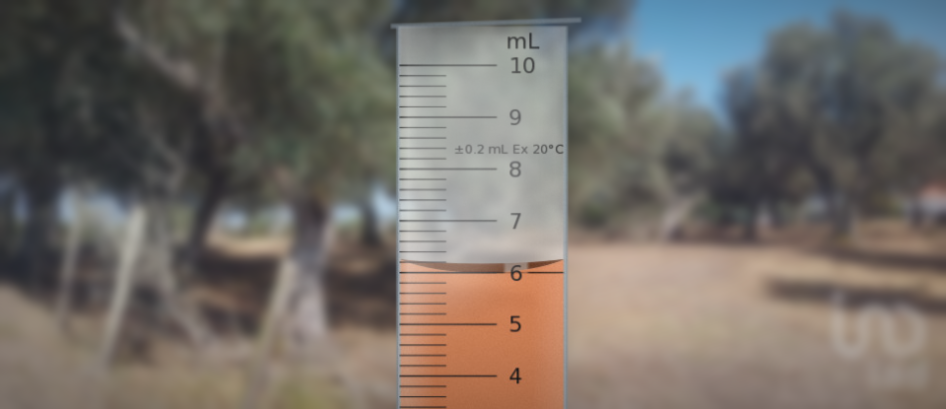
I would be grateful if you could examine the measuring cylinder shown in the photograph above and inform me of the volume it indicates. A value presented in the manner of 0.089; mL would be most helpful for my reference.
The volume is 6; mL
